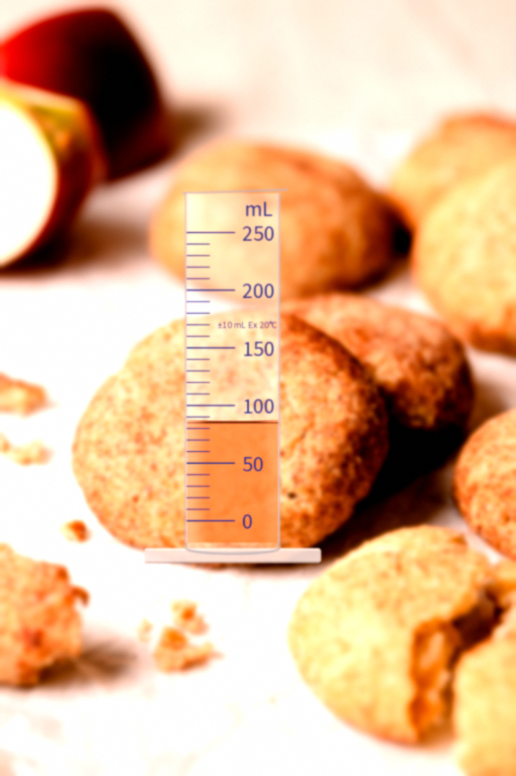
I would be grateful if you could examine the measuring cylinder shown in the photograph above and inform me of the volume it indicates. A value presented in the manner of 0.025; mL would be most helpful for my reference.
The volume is 85; mL
